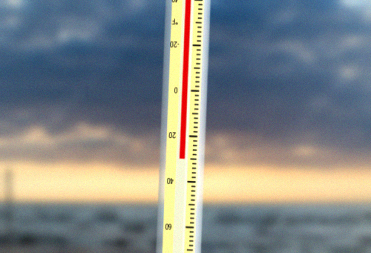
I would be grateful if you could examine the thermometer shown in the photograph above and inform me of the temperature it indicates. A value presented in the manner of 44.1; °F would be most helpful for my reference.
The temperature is 30; °F
